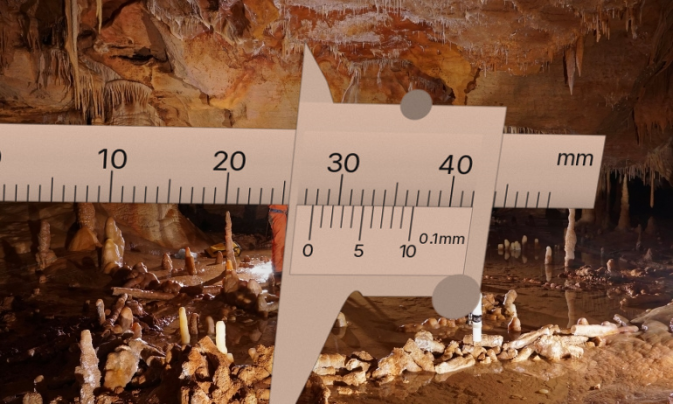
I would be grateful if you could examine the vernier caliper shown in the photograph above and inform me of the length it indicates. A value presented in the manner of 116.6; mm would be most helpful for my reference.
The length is 27.7; mm
